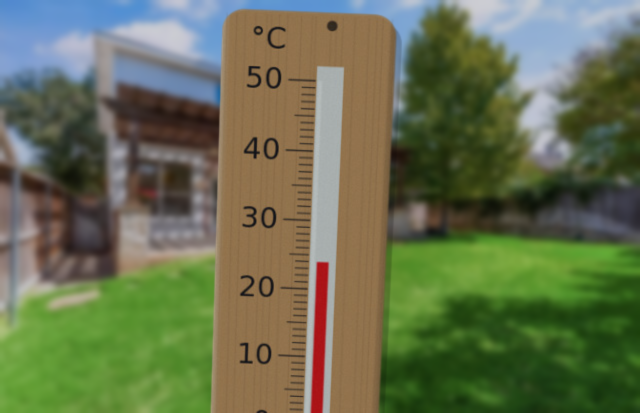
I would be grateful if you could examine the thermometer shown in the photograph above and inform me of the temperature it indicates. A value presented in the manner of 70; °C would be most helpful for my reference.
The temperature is 24; °C
